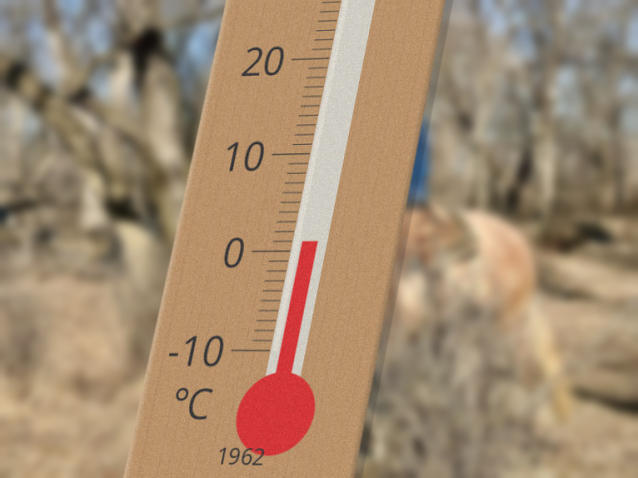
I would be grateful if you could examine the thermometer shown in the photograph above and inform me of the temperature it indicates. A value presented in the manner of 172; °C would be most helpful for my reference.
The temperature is 1; °C
